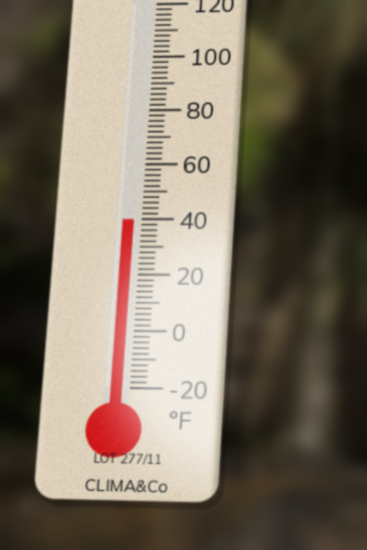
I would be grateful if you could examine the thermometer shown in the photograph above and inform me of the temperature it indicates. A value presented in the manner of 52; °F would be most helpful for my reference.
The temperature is 40; °F
